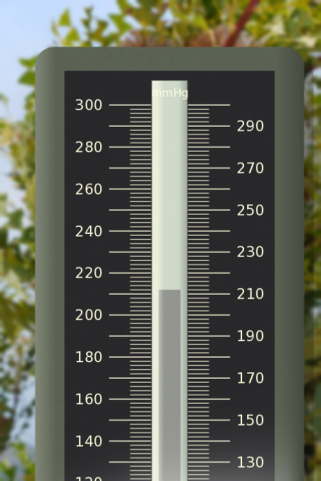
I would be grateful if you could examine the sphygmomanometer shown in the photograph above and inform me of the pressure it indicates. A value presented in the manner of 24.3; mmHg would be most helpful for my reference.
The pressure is 212; mmHg
